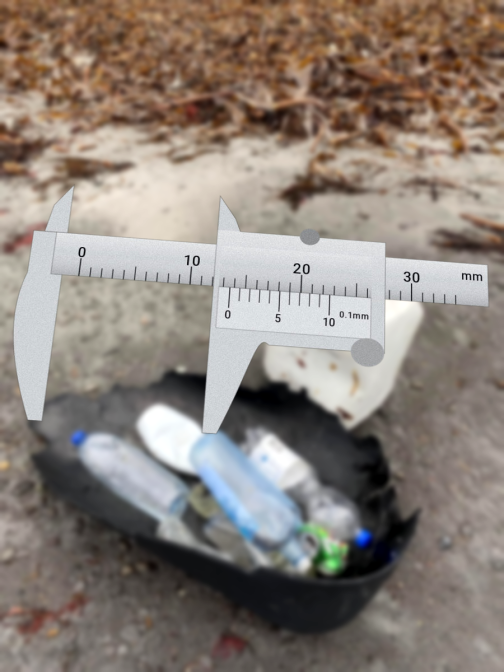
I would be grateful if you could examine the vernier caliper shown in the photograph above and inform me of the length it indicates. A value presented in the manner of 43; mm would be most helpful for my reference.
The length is 13.6; mm
